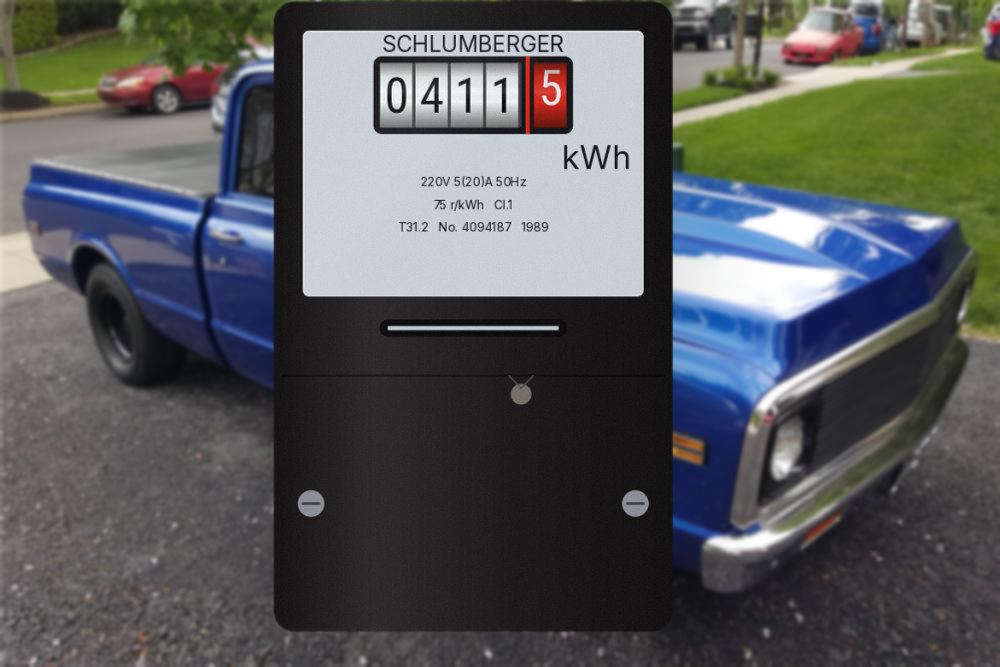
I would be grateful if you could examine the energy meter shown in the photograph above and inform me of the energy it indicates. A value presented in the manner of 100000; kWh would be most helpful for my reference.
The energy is 411.5; kWh
